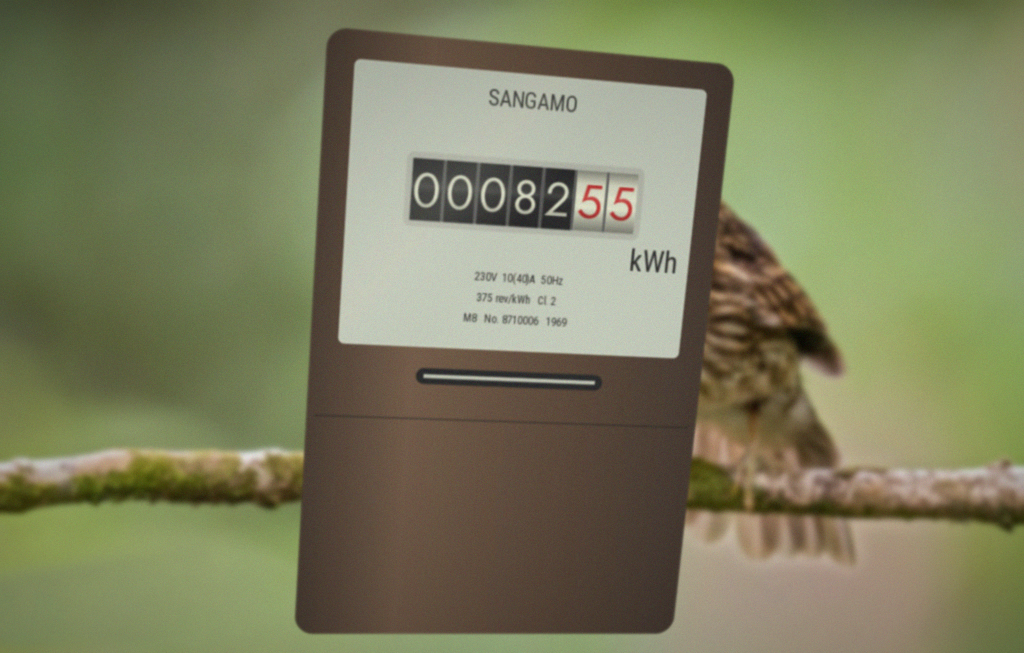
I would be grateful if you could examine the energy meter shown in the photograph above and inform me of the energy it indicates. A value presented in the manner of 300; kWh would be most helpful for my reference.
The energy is 82.55; kWh
